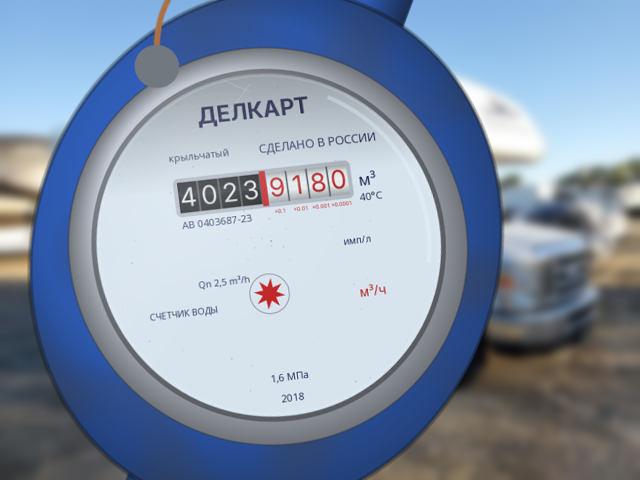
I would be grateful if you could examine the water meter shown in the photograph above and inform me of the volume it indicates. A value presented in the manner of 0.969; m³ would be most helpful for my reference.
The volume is 4023.9180; m³
